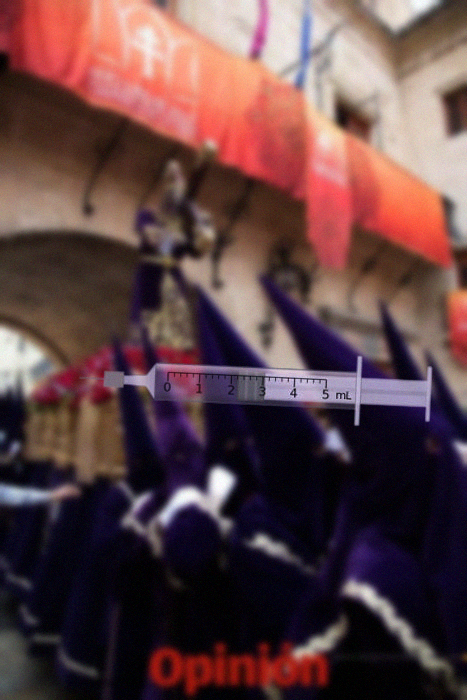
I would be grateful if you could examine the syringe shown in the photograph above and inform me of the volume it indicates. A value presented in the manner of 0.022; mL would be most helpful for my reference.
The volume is 2.2; mL
